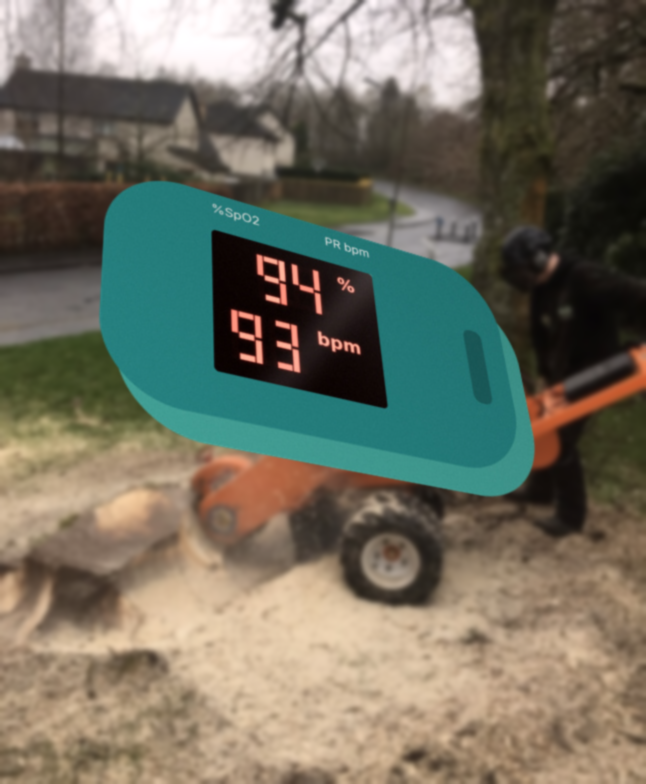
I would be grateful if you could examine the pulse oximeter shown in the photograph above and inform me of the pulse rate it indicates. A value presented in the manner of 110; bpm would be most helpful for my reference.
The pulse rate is 93; bpm
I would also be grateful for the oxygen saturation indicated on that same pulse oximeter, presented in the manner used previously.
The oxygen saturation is 94; %
